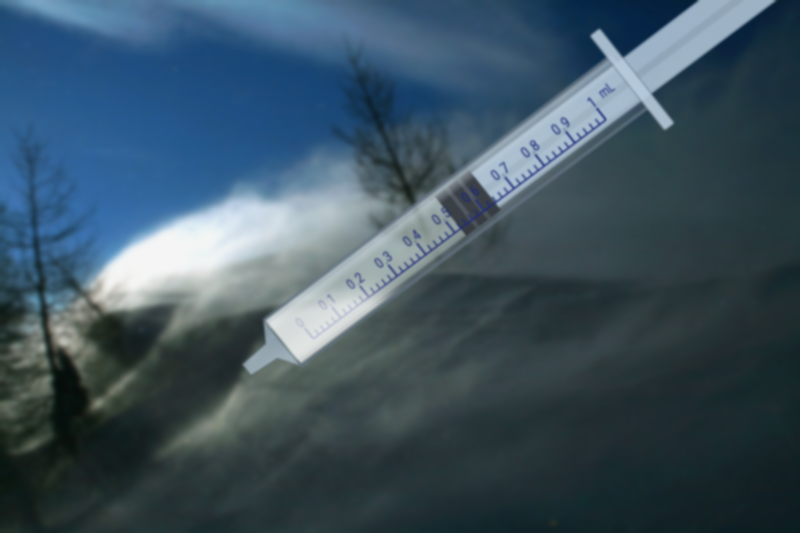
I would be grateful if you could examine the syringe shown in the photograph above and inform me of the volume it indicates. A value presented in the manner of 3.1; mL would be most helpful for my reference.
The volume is 0.52; mL
